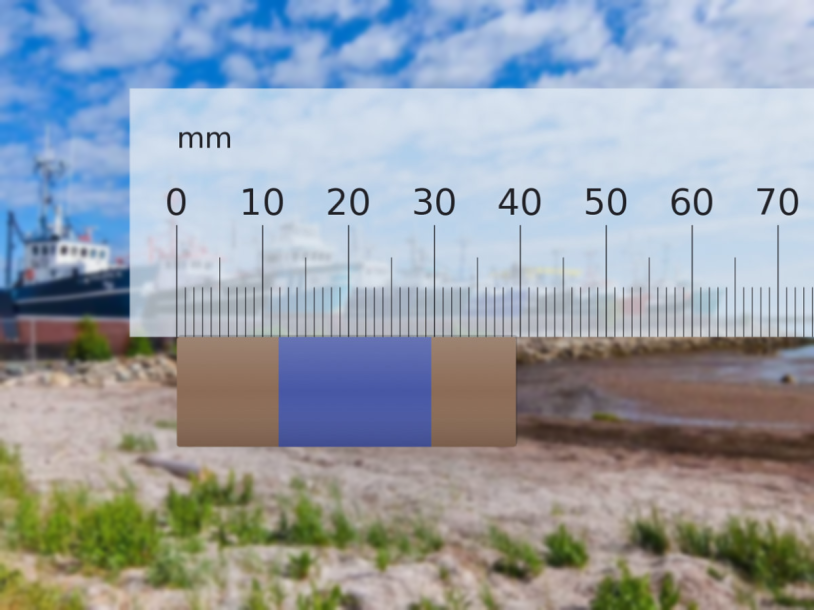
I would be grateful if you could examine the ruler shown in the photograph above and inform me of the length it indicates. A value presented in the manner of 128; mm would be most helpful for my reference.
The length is 39.5; mm
